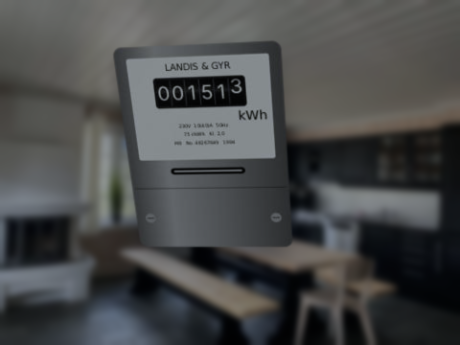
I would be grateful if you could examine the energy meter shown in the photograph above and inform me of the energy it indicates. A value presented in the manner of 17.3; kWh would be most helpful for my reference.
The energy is 1513; kWh
